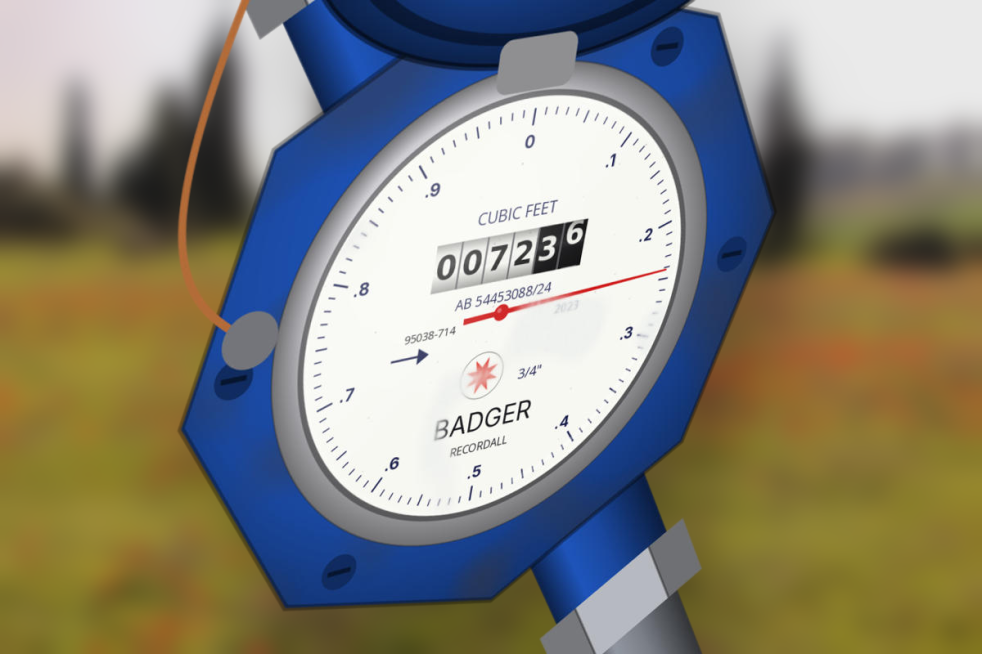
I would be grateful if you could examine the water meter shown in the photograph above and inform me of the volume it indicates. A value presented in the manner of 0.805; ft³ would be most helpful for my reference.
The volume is 7236.24; ft³
